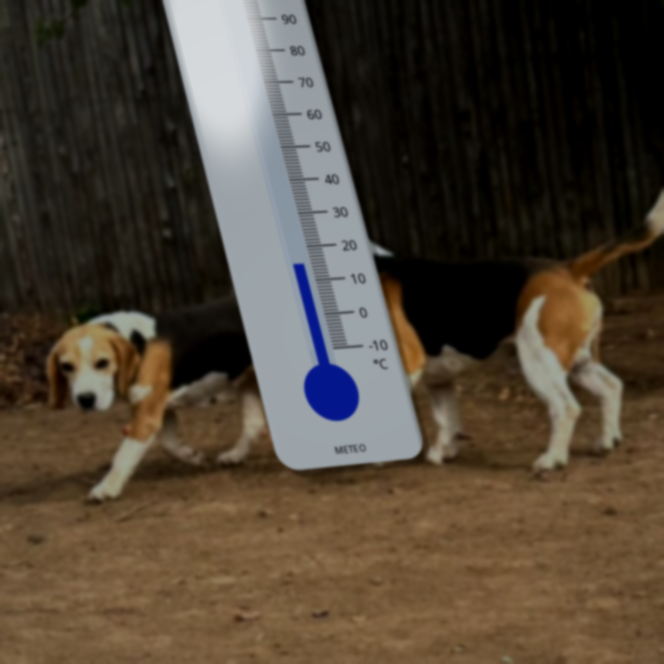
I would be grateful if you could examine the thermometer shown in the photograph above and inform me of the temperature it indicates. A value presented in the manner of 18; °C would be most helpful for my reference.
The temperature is 15; °C
